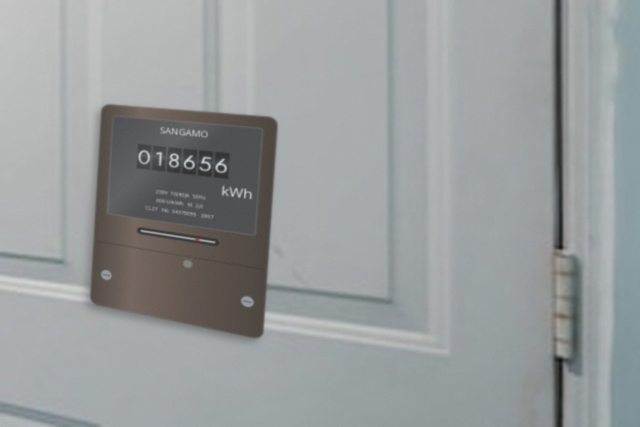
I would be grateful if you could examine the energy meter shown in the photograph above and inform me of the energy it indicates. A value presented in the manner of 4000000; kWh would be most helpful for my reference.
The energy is 18656; kWh
